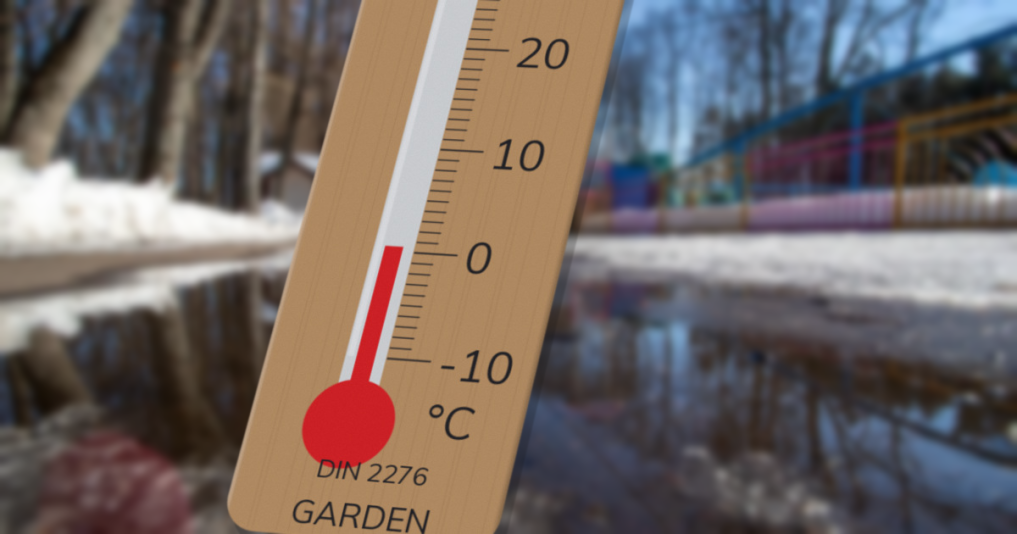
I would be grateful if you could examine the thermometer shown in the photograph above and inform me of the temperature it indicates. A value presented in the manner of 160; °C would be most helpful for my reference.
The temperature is 0.5; °C
